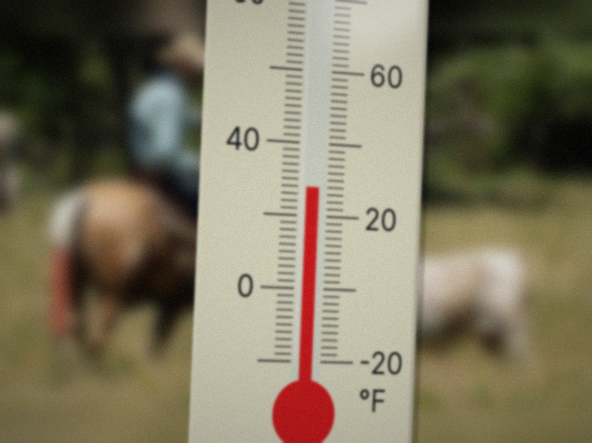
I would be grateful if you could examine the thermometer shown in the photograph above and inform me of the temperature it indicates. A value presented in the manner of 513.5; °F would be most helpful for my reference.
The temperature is 28; °F
